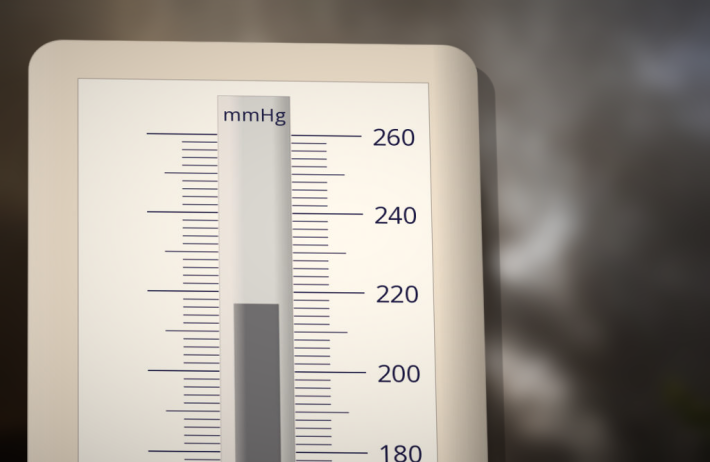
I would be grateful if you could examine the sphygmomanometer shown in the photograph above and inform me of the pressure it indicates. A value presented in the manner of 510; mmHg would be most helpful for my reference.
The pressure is 217; mmHg
